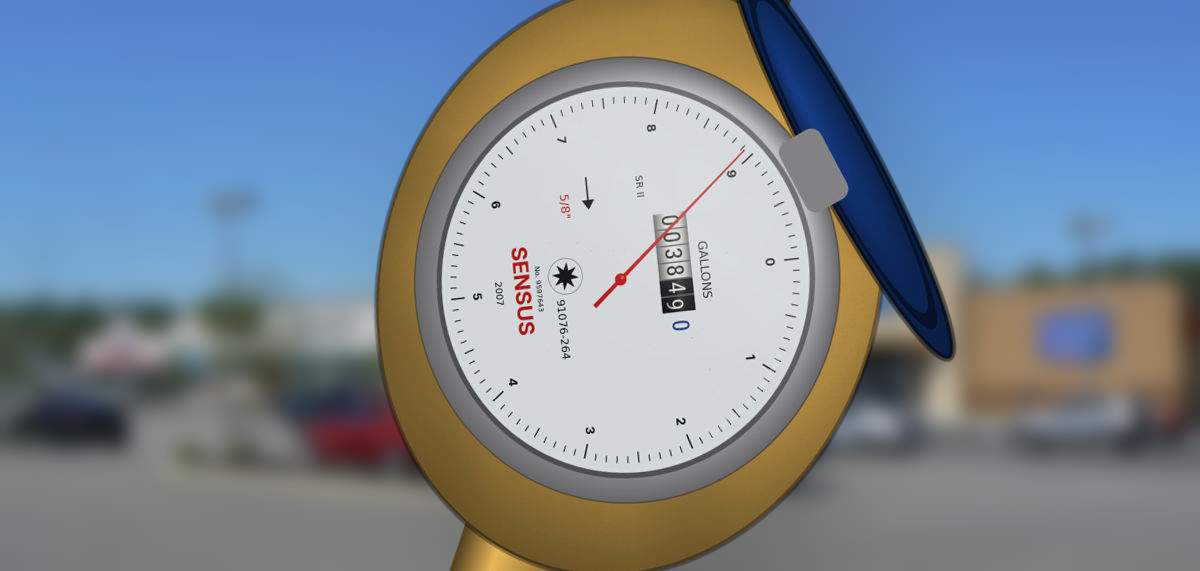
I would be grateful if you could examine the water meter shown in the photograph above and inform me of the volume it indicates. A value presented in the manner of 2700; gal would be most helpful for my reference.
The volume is 38488.9; gal
